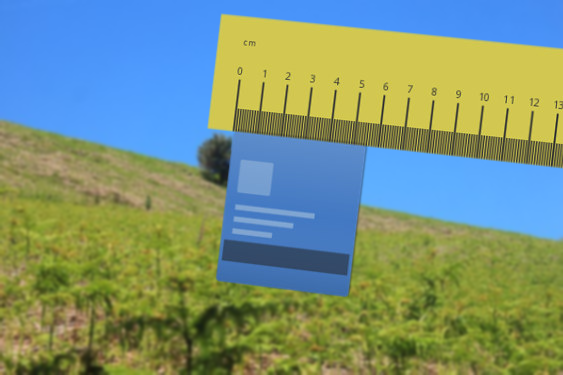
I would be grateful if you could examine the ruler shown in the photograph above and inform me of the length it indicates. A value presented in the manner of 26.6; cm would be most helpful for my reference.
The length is 5.5; cm
